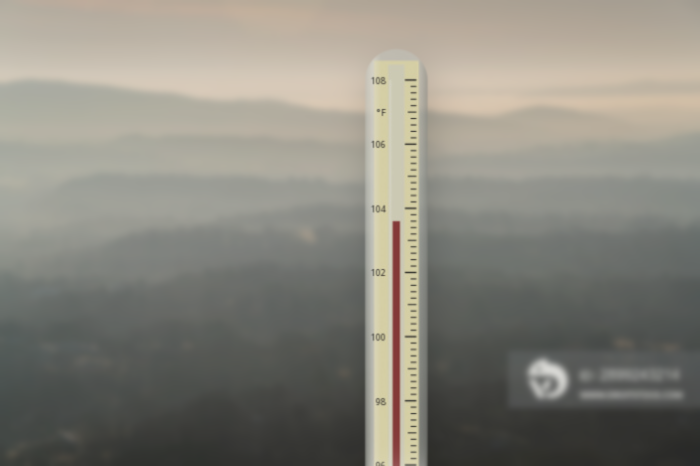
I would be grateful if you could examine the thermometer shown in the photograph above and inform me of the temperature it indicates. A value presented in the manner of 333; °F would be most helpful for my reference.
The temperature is 103.6; °F
